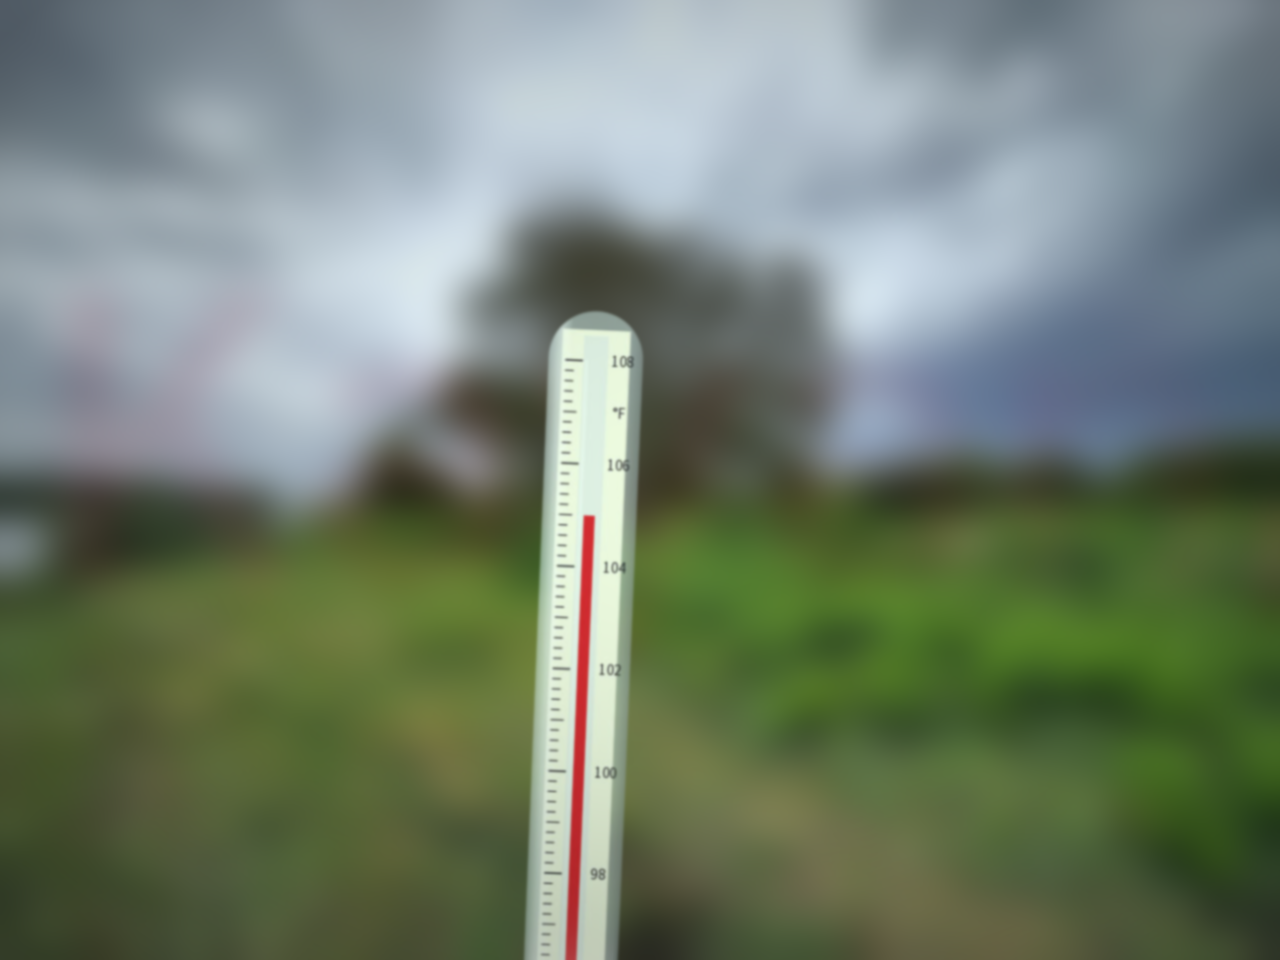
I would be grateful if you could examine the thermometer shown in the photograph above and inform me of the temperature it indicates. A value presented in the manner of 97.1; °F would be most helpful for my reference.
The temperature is 105; °F
